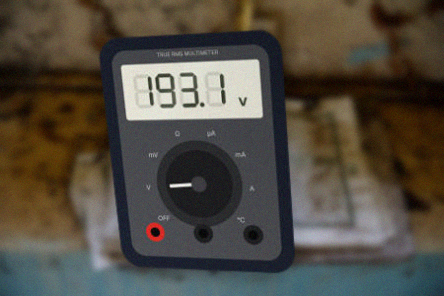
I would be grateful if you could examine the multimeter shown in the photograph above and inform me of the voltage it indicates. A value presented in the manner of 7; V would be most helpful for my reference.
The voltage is 193.1; V
